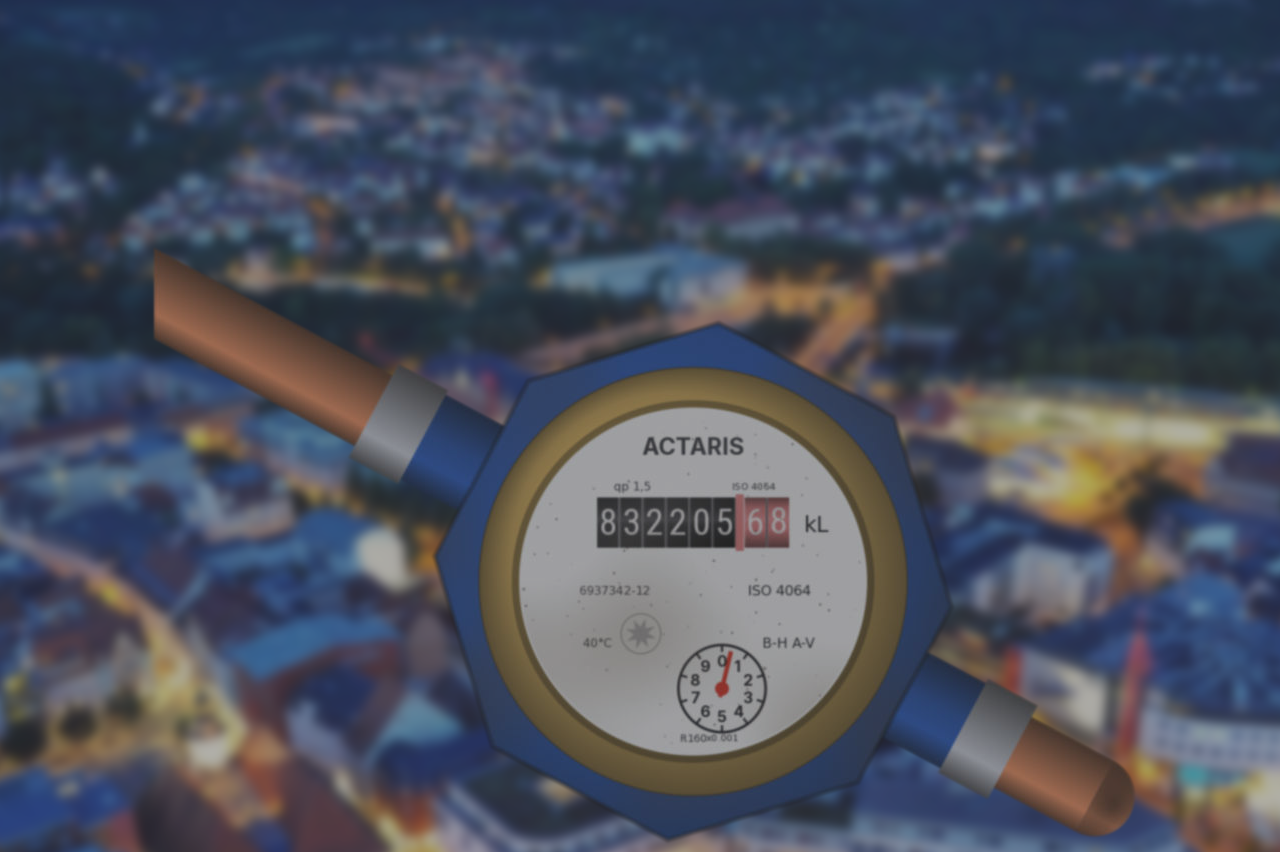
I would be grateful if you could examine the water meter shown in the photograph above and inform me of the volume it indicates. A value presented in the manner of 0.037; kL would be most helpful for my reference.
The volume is 832205.680; kL
